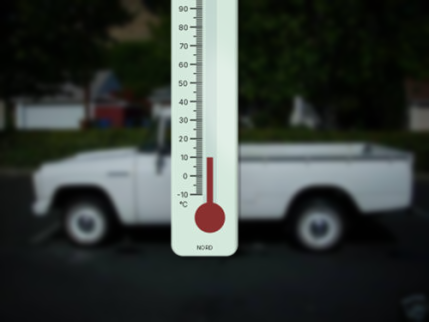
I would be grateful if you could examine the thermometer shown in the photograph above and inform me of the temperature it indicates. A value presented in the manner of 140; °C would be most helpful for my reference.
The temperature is 10; °C
